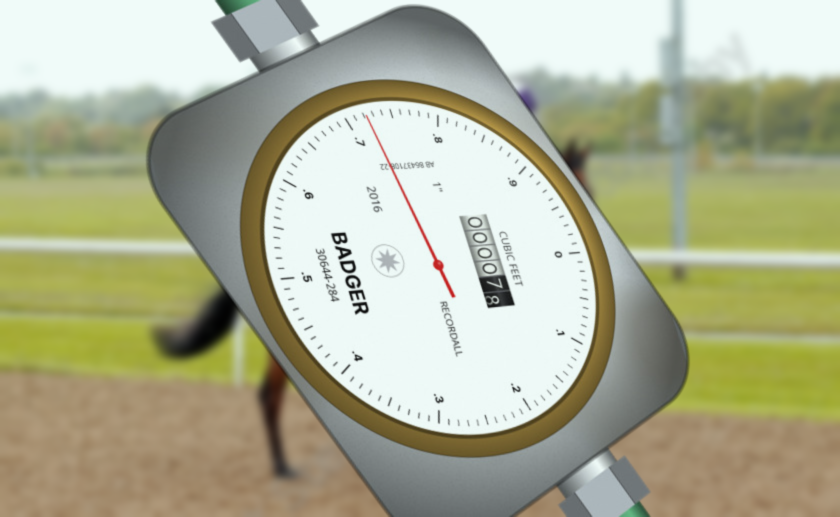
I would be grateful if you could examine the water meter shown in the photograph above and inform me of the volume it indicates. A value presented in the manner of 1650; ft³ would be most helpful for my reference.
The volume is 77.72; ft³
